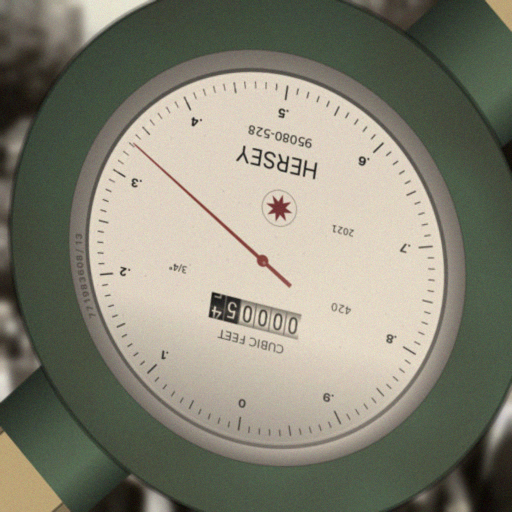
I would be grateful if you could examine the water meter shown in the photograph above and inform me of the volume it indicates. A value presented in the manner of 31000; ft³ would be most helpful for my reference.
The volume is 54.33; ft³
